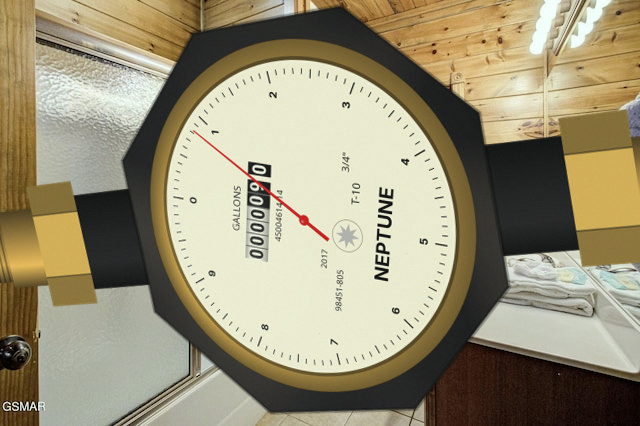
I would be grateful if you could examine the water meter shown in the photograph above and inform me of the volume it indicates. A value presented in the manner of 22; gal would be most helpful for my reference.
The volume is 90.8; gal
